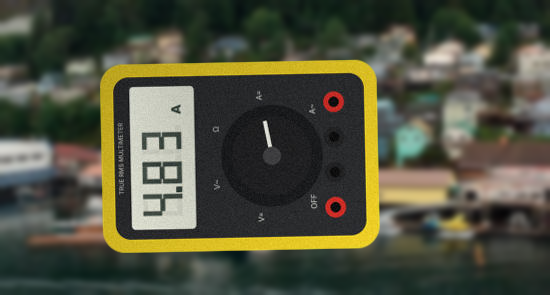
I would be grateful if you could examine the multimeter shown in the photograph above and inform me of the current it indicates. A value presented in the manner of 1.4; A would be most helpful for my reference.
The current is 4.83; A
